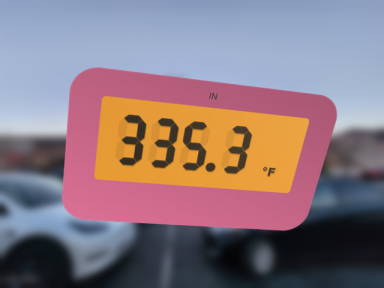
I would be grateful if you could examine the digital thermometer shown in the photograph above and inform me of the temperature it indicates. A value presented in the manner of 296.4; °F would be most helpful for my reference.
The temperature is 335.3; °F
